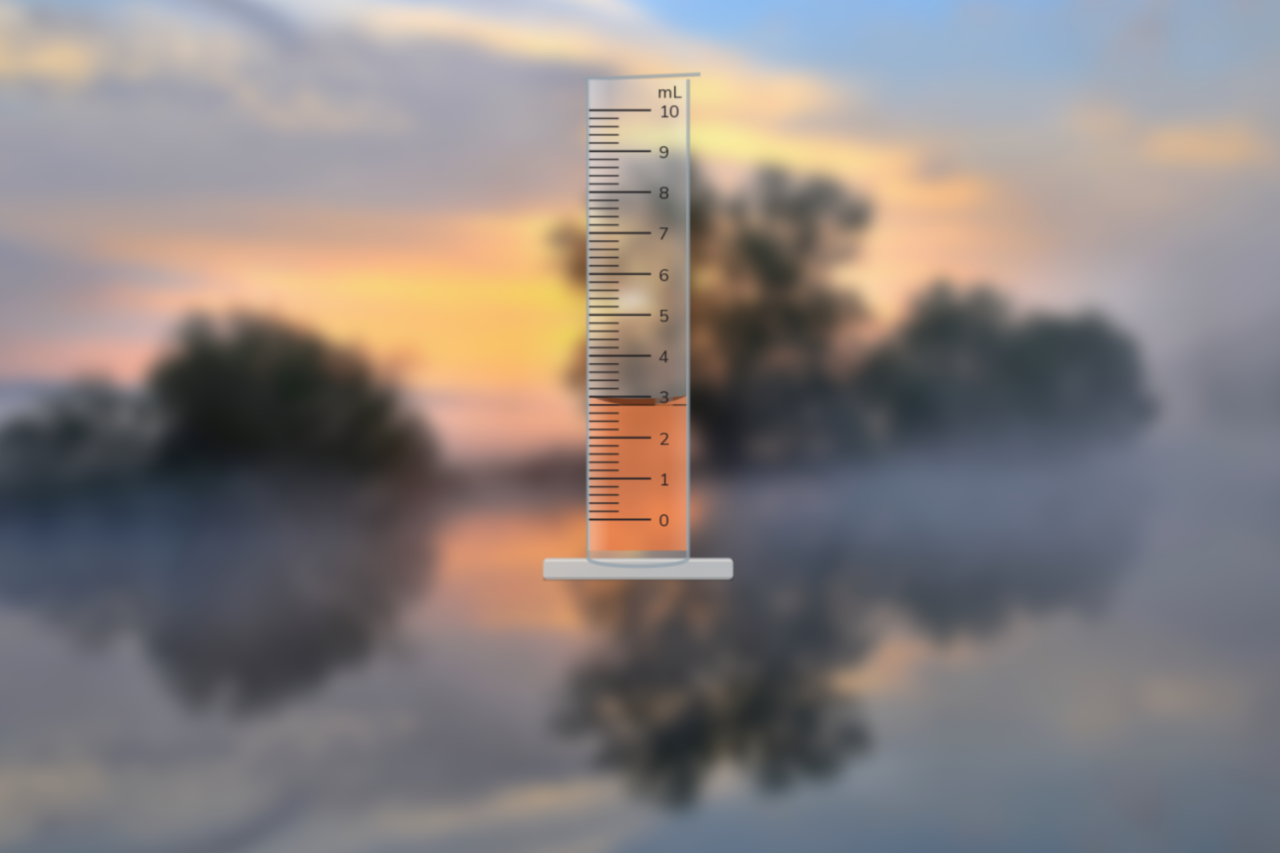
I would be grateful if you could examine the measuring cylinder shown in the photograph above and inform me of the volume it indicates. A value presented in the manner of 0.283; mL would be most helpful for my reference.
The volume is 2.8; mL
